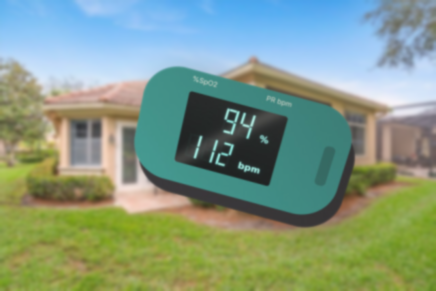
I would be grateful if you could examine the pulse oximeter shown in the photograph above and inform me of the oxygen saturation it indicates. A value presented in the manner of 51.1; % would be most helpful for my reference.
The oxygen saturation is 94; %
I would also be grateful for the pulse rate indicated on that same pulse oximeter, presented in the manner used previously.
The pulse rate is 112; bpm
